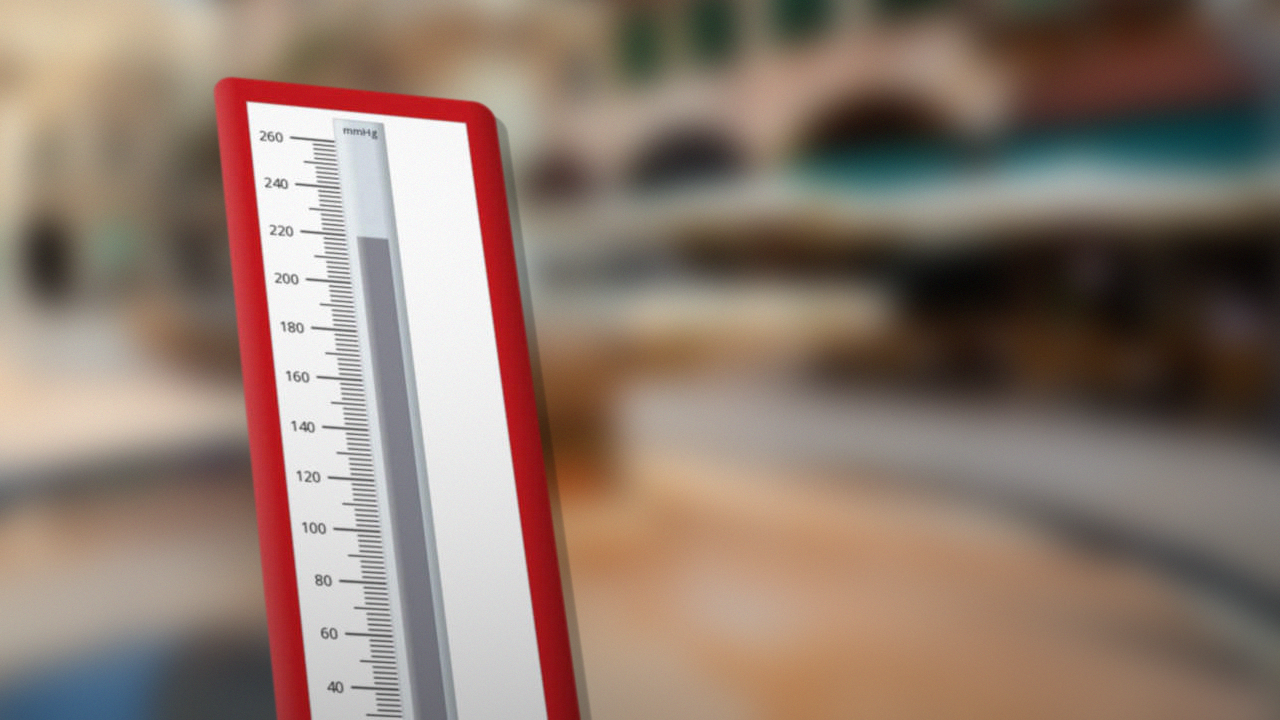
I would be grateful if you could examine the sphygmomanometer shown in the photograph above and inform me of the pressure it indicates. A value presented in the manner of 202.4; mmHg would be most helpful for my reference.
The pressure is 220; mmHg
